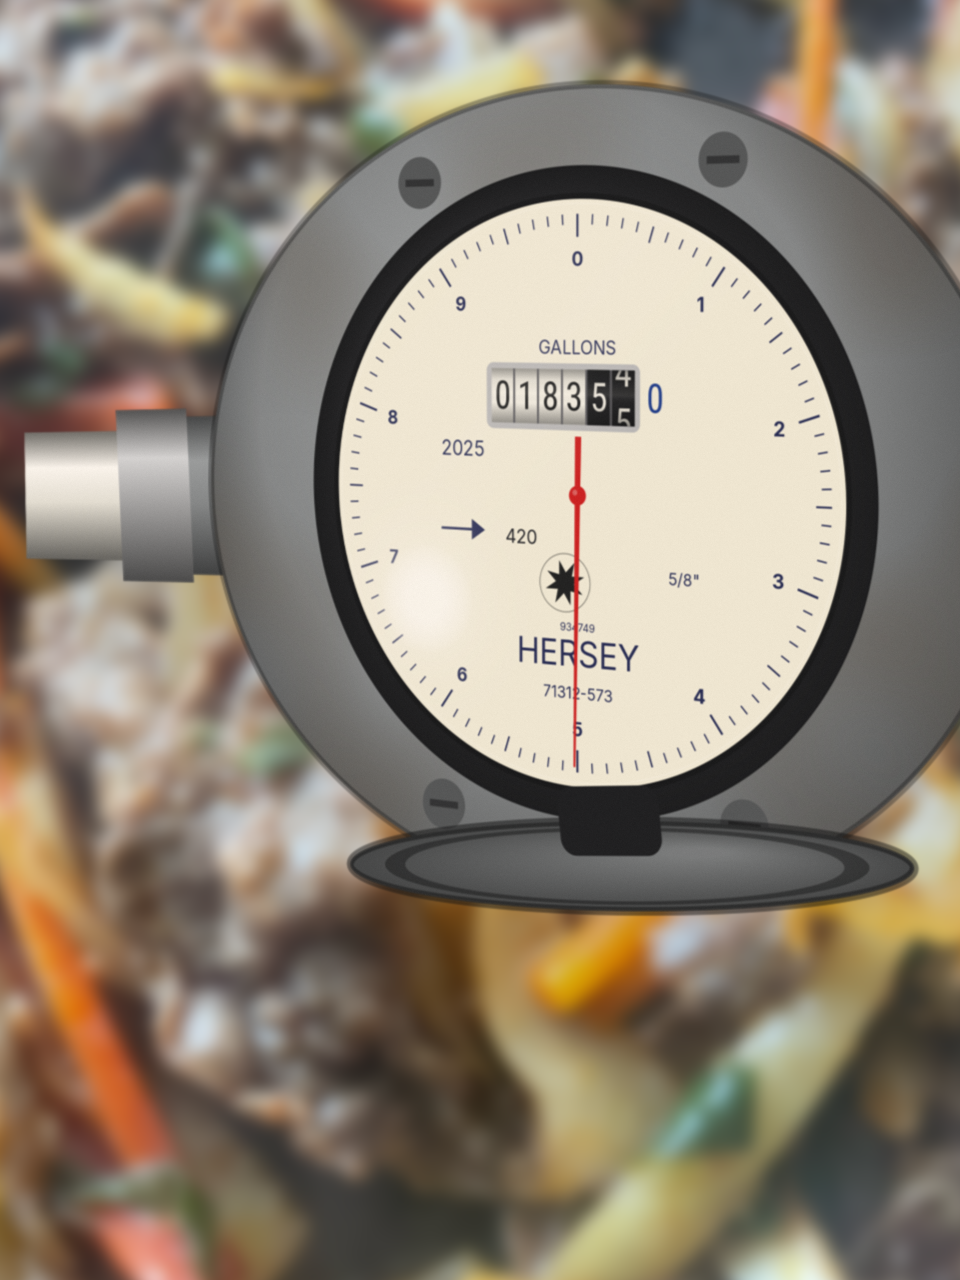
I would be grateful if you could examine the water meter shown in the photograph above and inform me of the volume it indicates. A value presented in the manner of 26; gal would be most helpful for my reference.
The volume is 183545.0; gal
